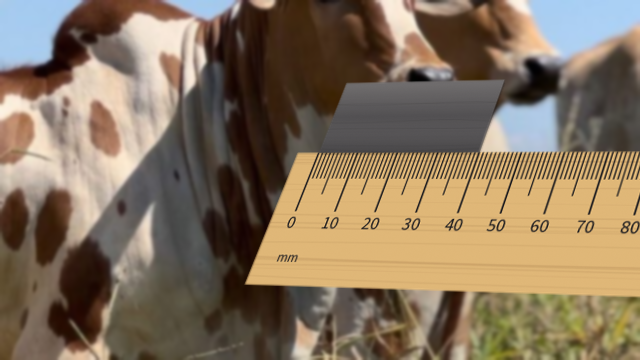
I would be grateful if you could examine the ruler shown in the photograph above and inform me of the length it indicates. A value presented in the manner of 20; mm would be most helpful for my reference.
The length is 40; mm
